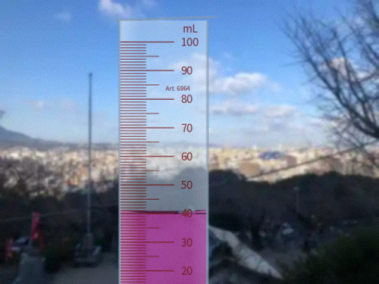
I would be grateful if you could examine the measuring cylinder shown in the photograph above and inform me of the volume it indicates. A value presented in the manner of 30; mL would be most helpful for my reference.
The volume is 40; mL
